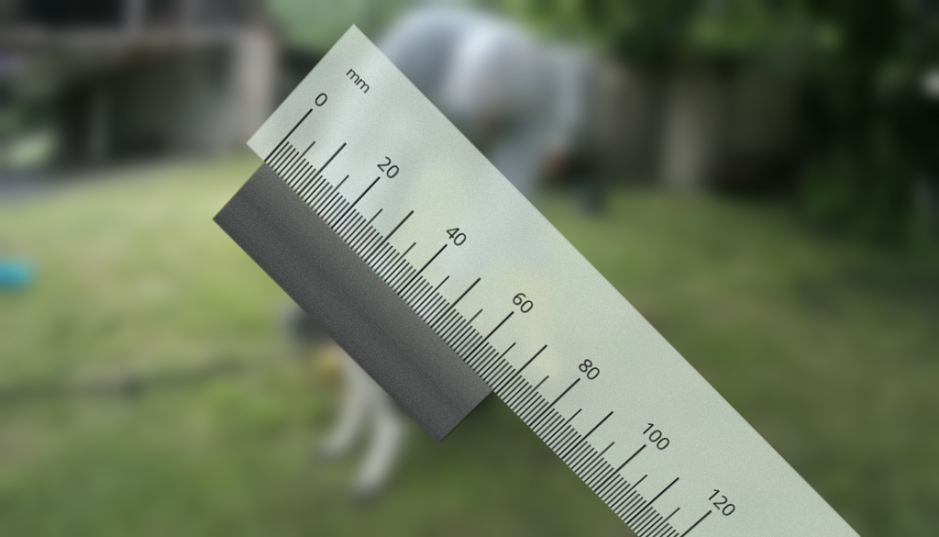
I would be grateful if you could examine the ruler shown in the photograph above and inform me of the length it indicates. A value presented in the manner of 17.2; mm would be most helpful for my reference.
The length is 69; mm
